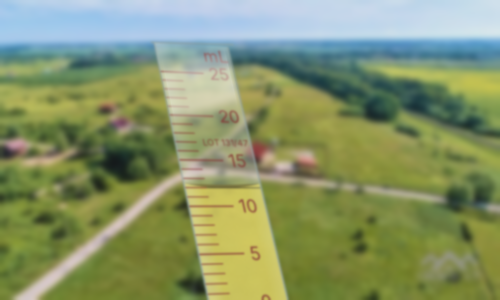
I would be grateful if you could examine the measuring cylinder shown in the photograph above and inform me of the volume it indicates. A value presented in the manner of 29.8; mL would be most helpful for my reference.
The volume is 12; mL
